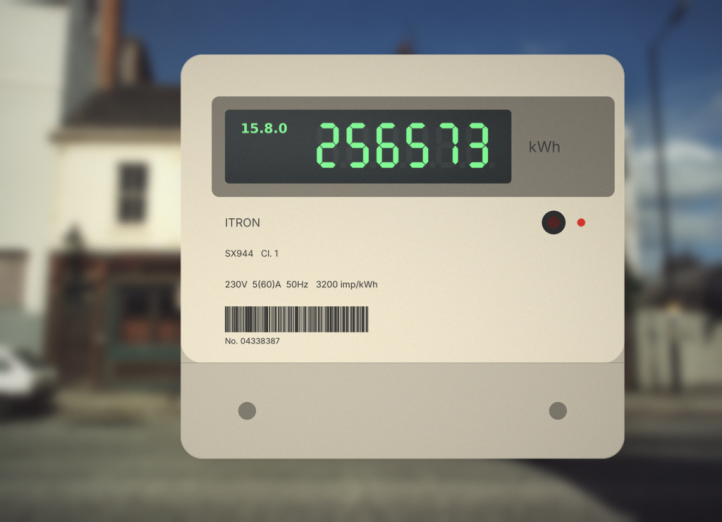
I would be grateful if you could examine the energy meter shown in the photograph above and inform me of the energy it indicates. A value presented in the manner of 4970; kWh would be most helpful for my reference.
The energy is 256573; kWh
